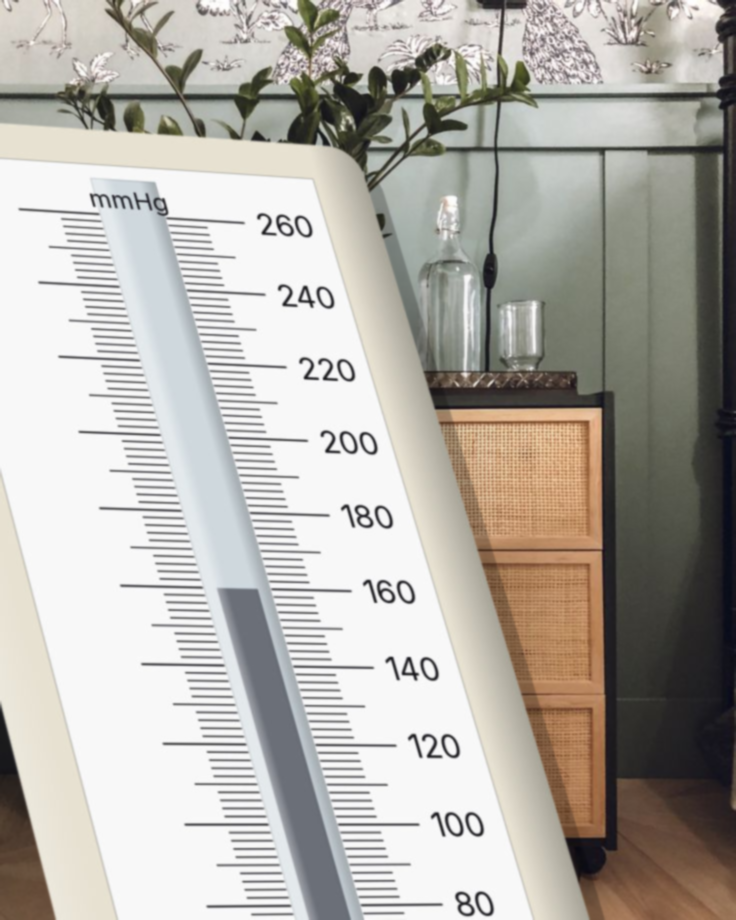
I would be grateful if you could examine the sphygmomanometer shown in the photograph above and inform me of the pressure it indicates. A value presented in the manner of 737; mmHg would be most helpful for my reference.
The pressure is 160; mmHg
